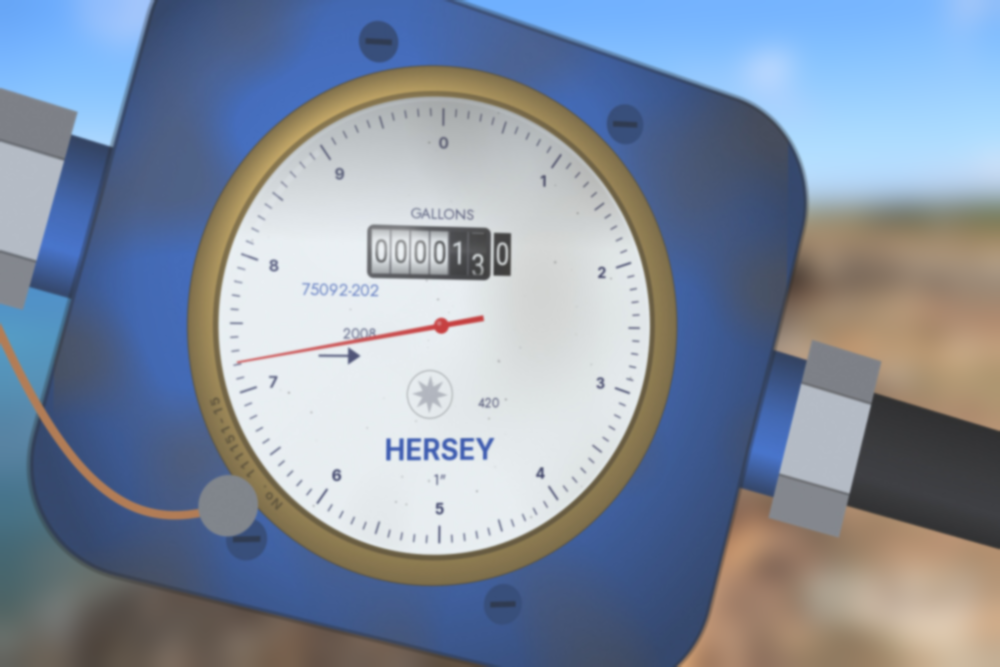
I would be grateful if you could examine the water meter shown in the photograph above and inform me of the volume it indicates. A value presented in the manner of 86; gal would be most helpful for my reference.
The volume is 127.2; gal
